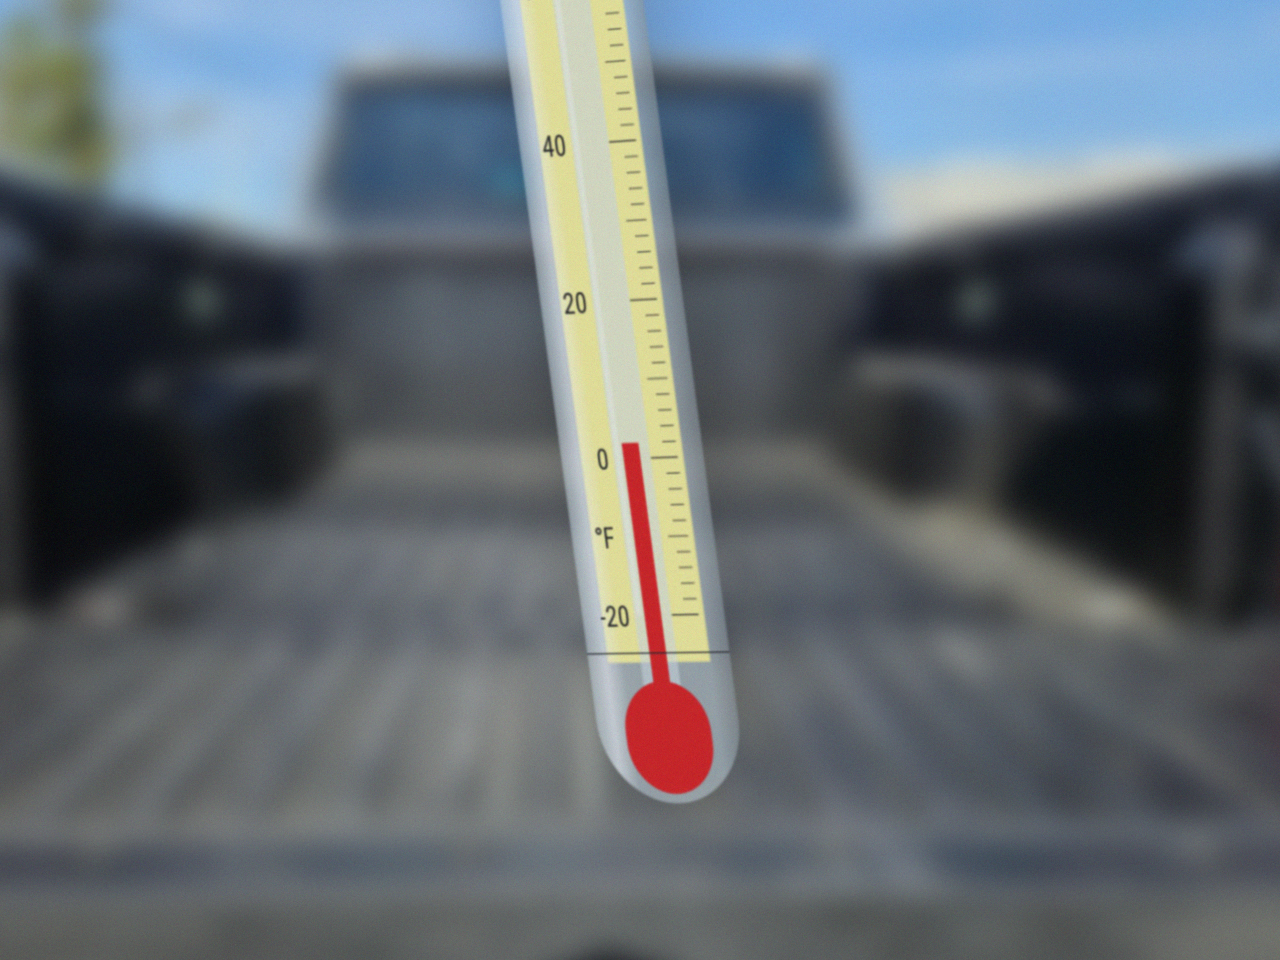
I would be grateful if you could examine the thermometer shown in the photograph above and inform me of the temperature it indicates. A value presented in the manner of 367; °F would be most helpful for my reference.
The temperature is 2; °F
